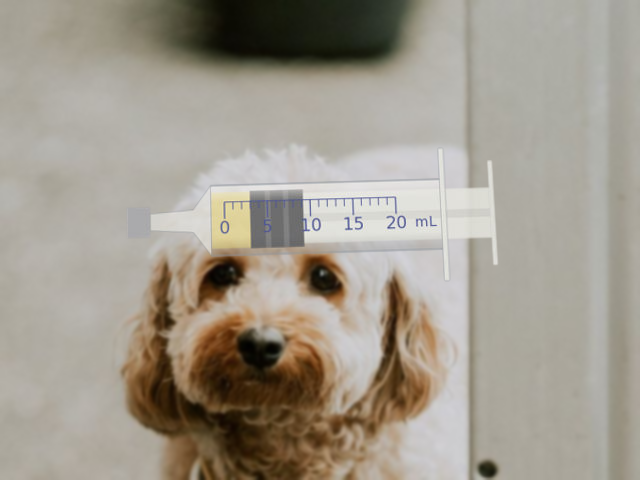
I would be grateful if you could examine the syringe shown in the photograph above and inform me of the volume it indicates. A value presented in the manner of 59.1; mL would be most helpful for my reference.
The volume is 3; mL
